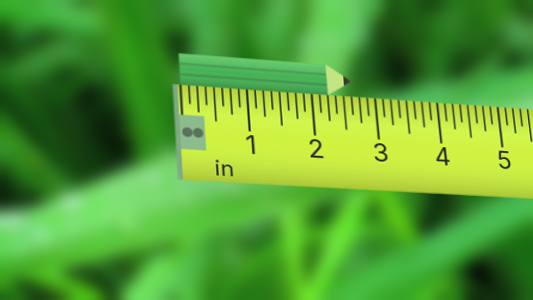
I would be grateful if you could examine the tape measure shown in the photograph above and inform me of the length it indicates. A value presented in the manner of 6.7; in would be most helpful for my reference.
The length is 2.625; in
